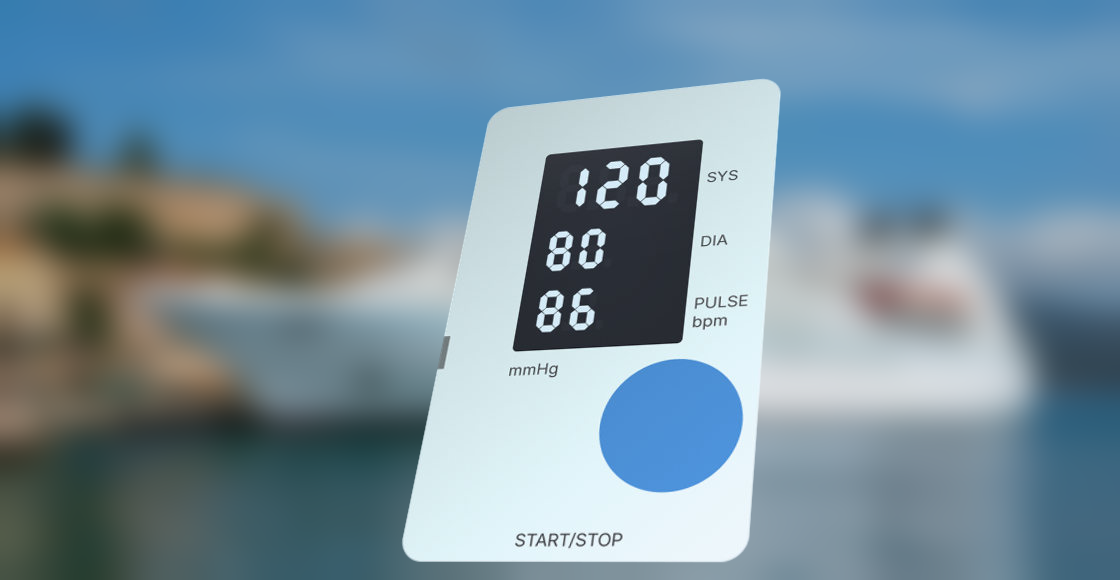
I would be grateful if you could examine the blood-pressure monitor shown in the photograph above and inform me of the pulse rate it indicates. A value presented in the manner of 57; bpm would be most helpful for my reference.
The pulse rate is 86; bpm
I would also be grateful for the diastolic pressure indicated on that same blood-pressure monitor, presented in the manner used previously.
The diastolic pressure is 80; mmHg
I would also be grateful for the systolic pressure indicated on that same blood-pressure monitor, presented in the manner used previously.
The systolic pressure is 120; mmHg
